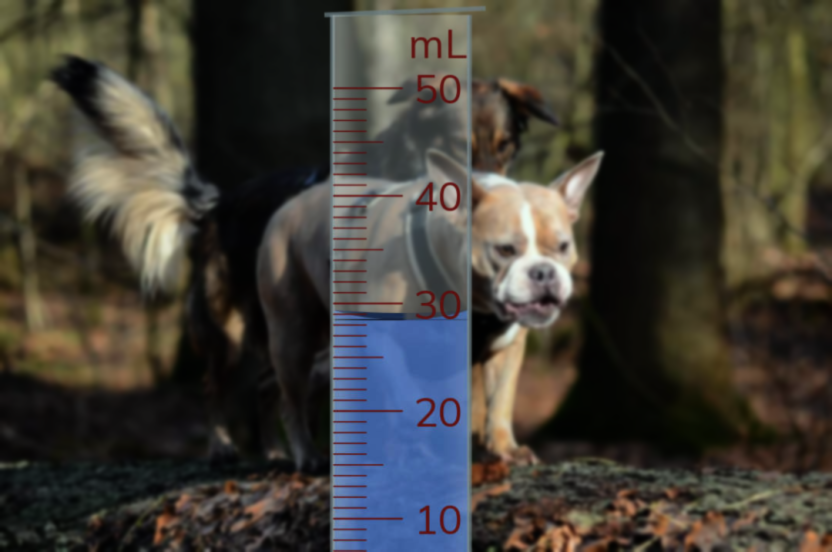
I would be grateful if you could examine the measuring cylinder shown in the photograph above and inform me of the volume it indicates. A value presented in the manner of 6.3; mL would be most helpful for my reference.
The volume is 28.5; mL
